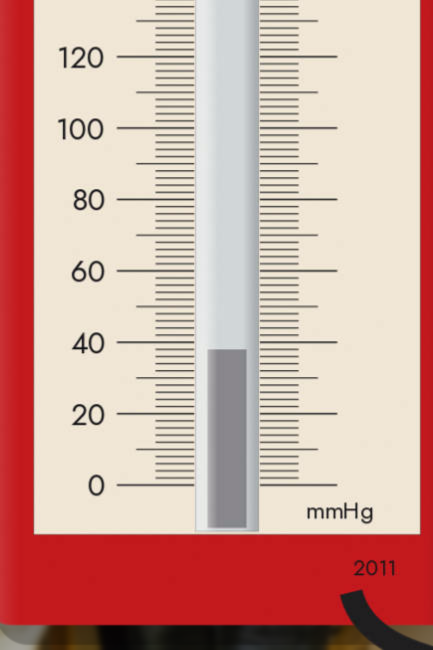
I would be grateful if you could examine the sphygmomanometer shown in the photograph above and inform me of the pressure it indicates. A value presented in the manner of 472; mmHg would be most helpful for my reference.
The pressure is 38; mmHg
